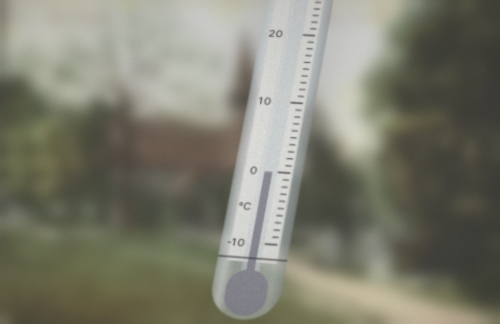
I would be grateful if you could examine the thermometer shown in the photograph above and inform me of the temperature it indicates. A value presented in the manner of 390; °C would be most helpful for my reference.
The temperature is 0; °C
